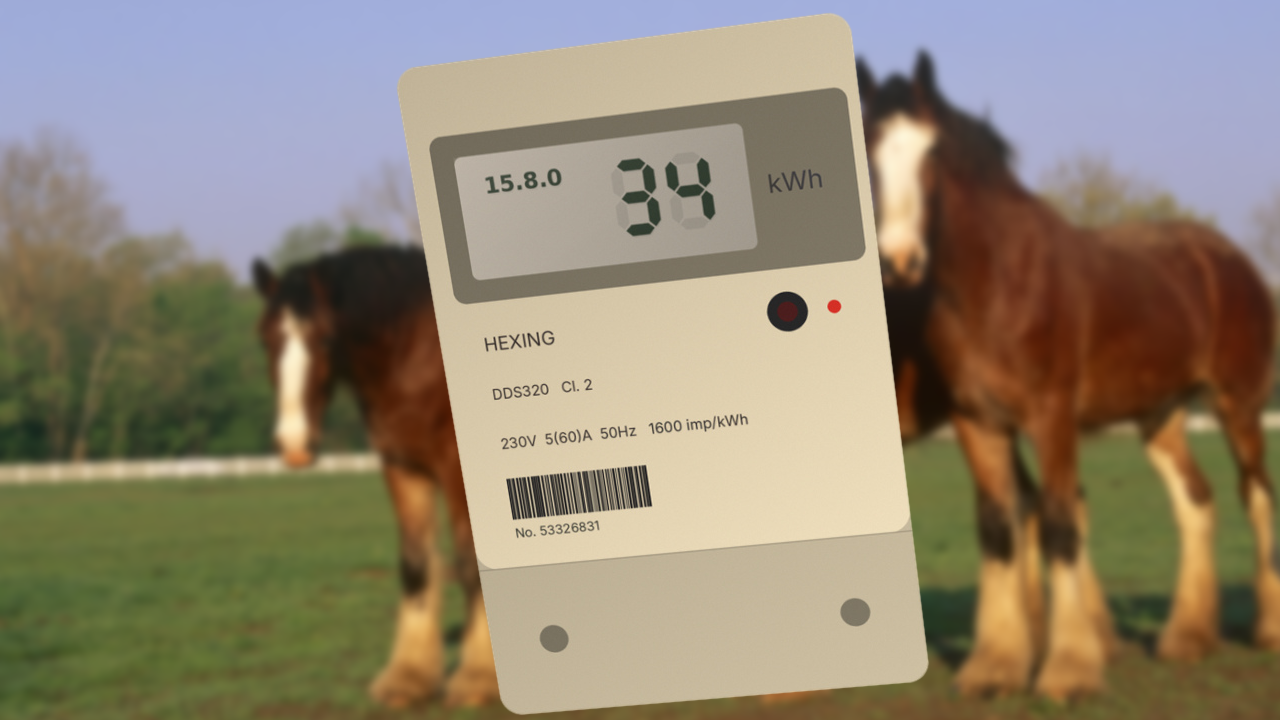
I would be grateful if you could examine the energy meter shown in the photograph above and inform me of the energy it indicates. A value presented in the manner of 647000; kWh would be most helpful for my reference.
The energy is 34; kWh
